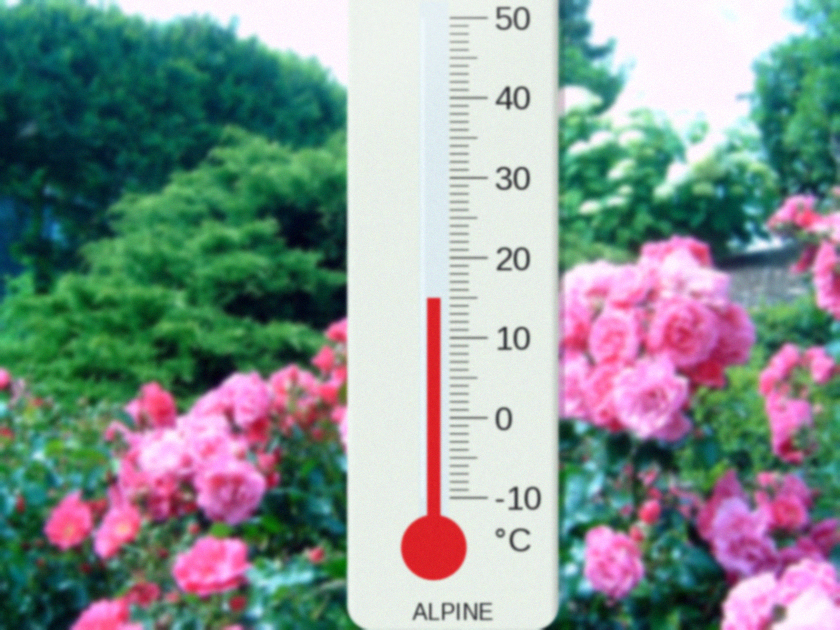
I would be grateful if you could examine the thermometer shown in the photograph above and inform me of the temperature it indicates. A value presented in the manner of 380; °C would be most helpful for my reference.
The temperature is 15; °C
